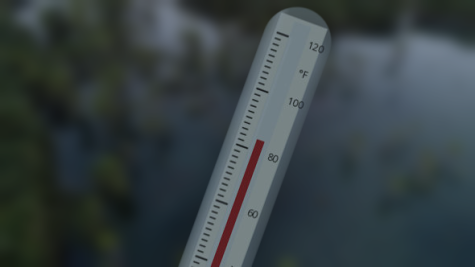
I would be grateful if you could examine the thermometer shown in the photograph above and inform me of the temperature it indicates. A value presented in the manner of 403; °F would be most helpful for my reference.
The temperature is 84; °F
